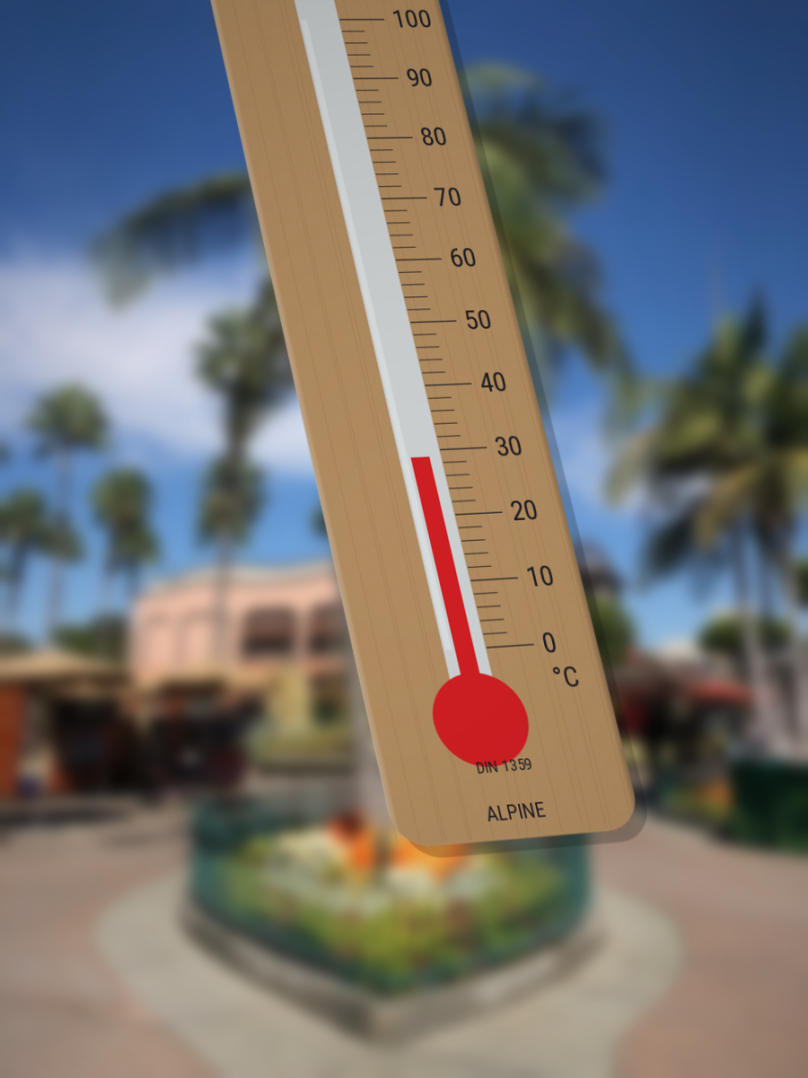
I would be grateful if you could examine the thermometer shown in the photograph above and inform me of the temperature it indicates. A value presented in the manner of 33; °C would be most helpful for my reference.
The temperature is 29; °C
